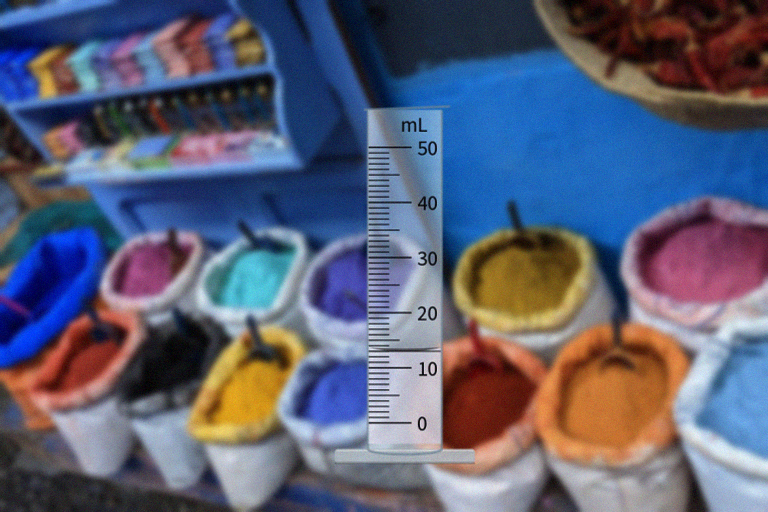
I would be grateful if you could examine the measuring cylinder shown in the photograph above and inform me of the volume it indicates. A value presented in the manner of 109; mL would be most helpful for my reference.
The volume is 13; mL
